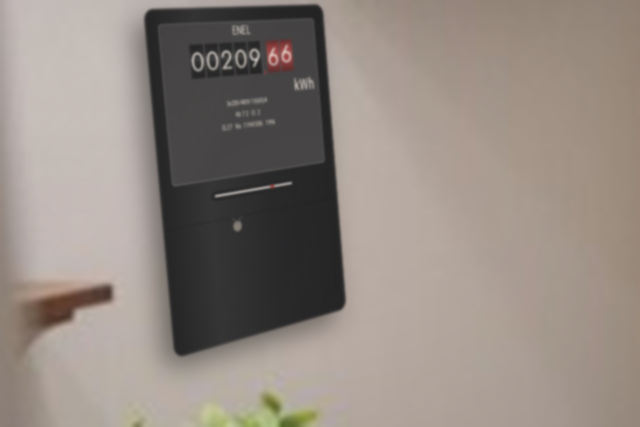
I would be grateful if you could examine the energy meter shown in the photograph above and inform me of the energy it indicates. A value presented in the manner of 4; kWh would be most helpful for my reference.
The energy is 209.66; kWh
